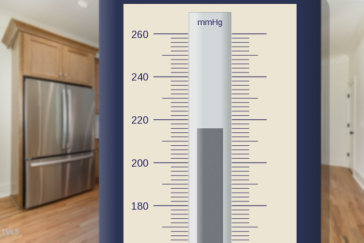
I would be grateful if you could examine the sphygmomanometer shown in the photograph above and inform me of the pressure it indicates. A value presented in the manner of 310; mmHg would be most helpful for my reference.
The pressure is 216; mmHg
